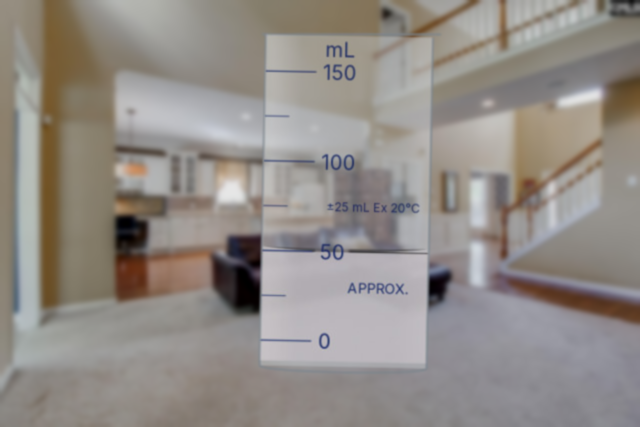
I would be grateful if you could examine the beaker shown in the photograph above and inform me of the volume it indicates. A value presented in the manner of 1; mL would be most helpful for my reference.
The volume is 50; mL
